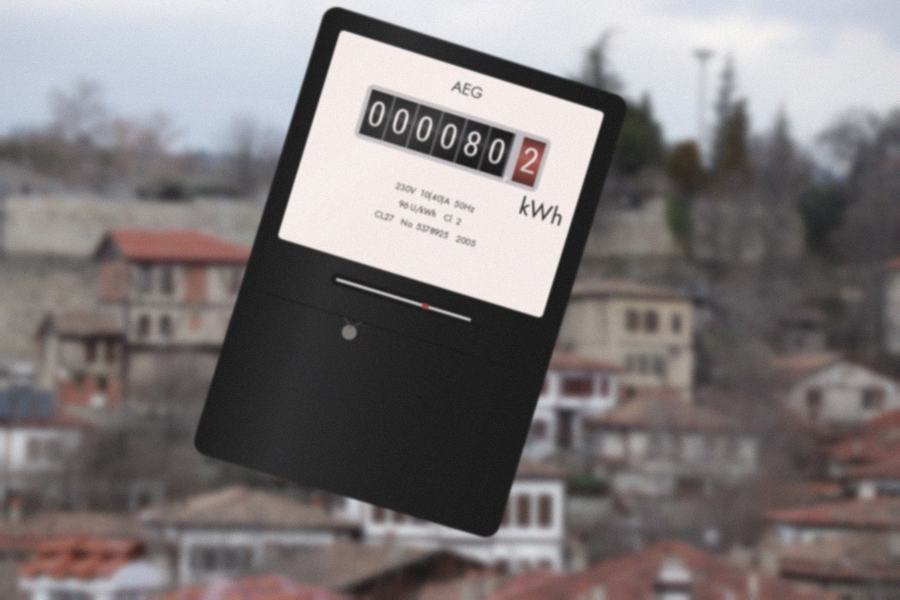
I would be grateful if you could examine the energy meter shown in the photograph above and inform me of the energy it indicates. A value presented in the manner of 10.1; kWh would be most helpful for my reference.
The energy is 80.2; kWh
